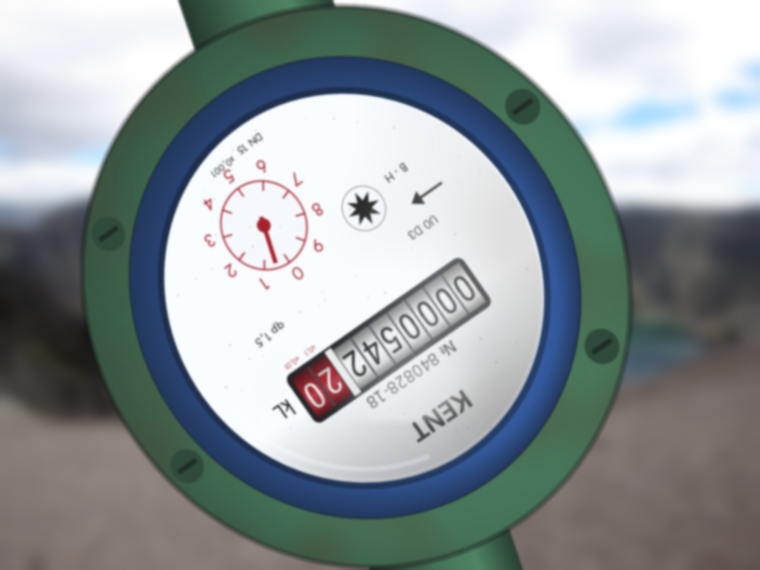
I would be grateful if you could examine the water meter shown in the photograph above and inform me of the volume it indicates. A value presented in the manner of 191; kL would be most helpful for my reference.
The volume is 542.200; kL
